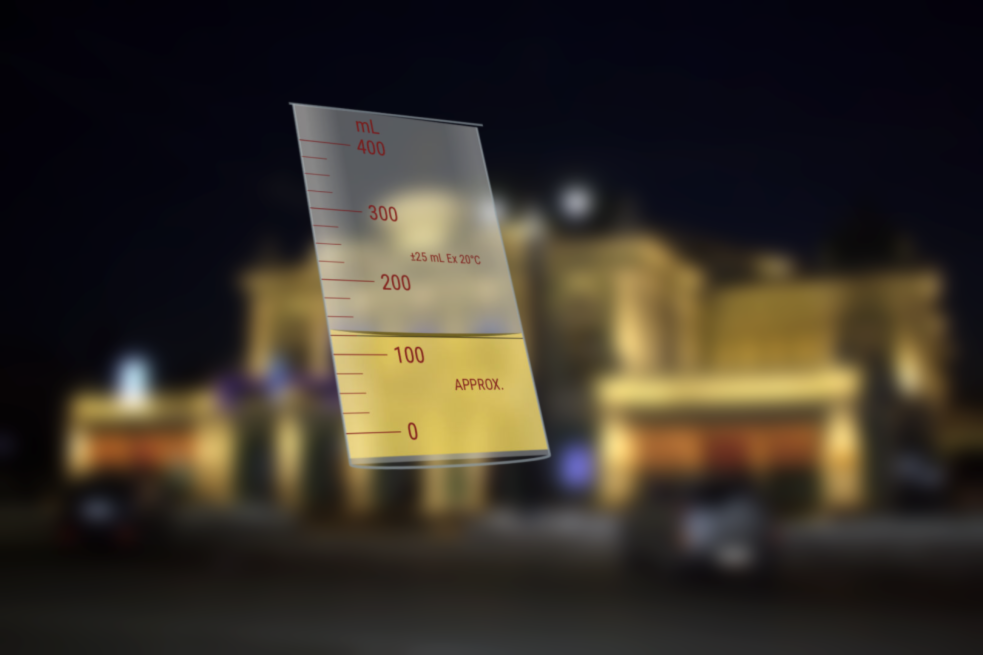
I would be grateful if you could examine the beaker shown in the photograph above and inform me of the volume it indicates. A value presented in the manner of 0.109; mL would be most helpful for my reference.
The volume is 125; mL
